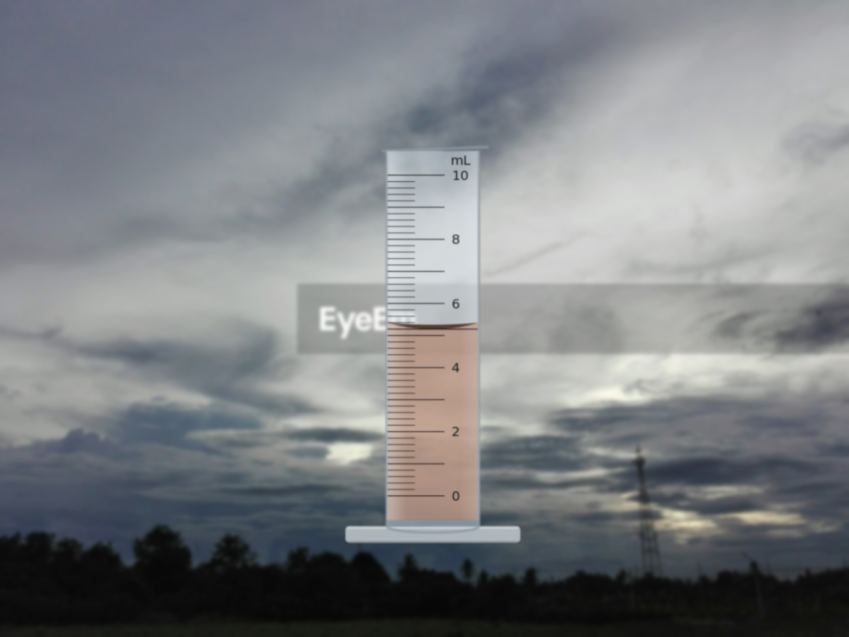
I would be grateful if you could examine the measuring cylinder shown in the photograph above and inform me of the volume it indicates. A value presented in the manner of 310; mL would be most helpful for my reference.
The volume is 5.2; mL
